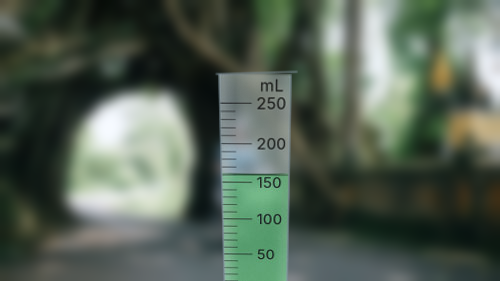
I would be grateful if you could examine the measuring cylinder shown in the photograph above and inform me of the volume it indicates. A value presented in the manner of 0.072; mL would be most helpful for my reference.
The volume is 160; mL
